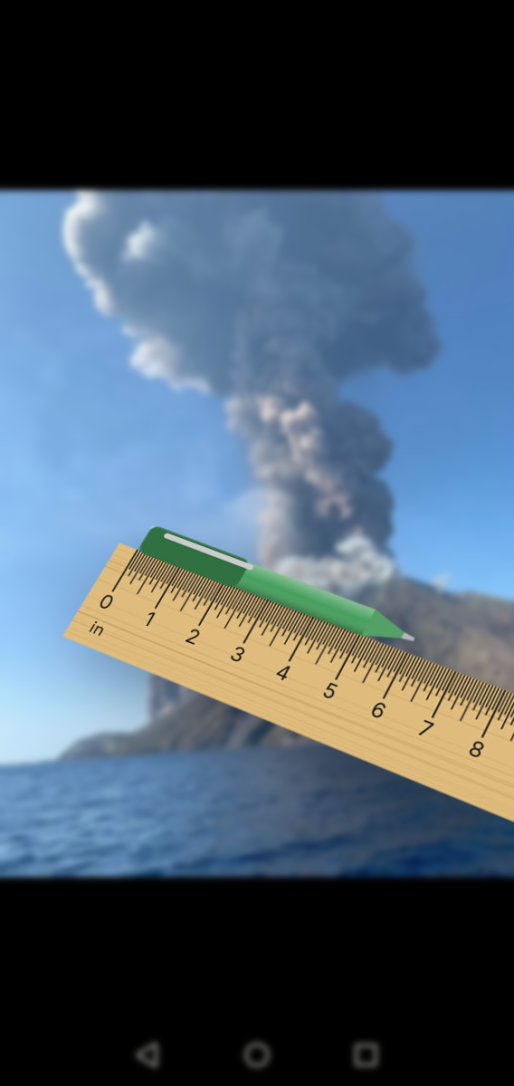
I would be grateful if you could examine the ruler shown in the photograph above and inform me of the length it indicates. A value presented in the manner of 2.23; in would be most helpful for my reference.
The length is 6; in
